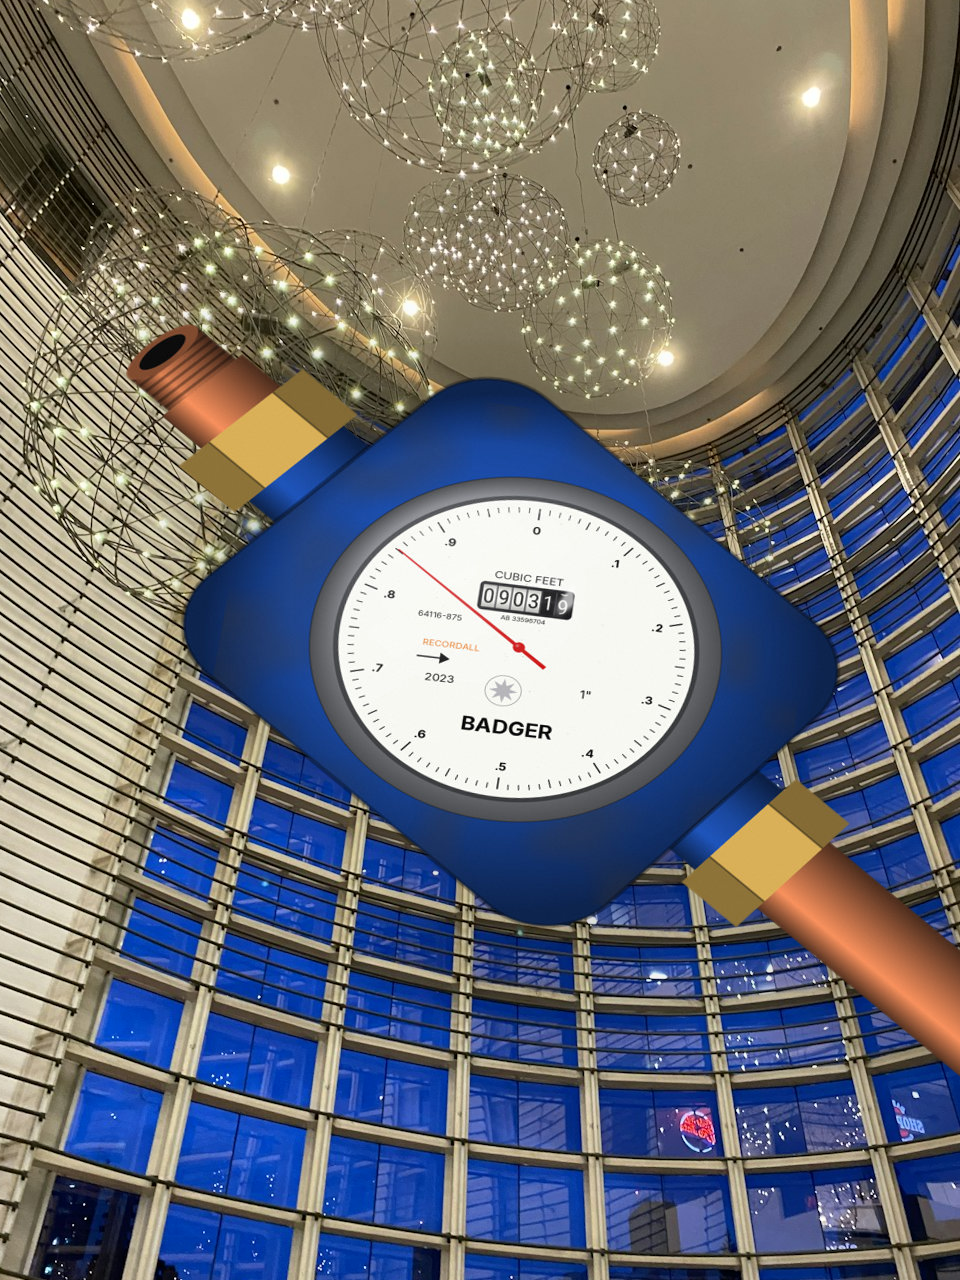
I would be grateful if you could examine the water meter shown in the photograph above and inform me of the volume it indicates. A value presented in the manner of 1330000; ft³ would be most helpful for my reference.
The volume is 90318.85; ft³
